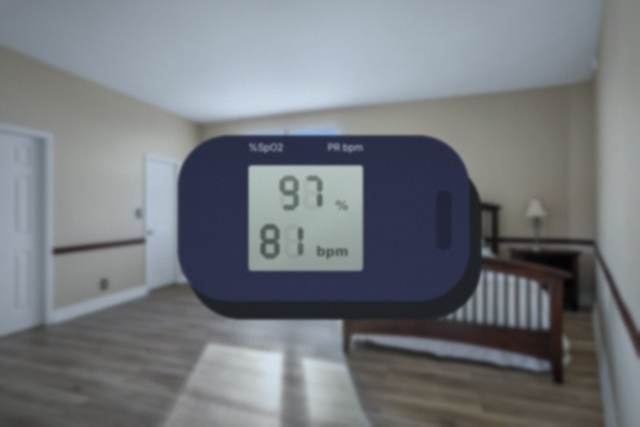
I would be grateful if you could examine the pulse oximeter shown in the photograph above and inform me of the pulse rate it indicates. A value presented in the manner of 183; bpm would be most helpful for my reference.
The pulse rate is 81; bpm
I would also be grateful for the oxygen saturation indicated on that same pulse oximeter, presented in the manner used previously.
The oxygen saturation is 97; %
